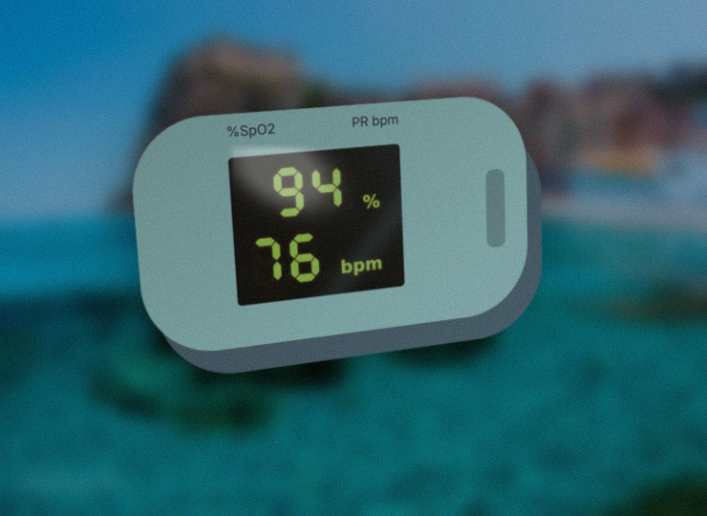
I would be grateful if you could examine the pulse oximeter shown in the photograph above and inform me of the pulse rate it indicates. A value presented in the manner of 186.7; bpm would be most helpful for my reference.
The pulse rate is 76; bpm
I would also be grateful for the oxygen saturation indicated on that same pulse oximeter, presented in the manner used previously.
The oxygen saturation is 94; %
